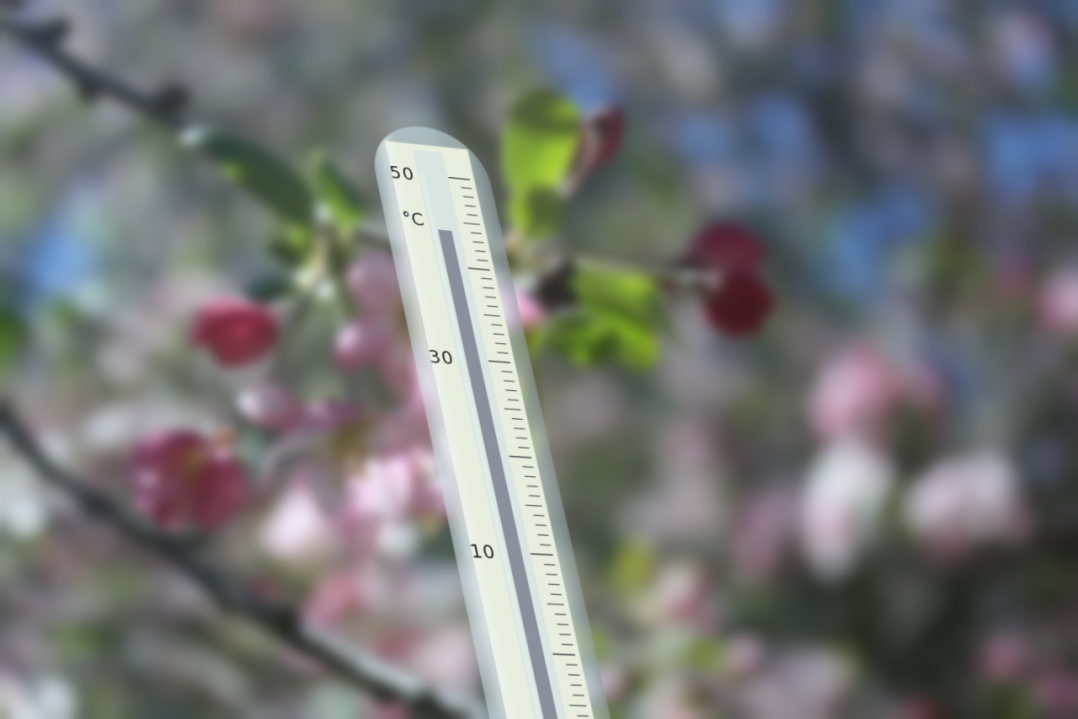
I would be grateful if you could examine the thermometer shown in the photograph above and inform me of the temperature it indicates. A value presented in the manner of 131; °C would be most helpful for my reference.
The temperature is 44; °C
